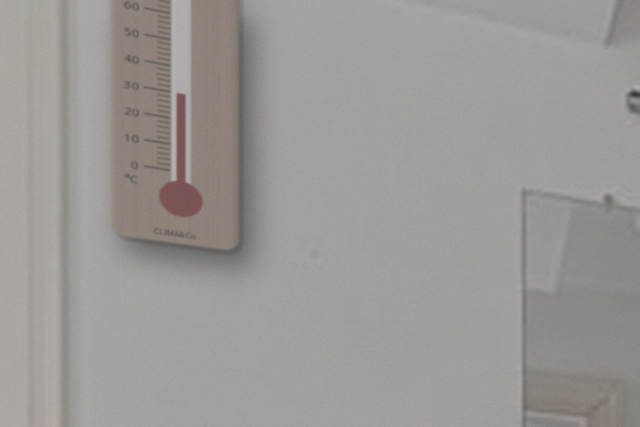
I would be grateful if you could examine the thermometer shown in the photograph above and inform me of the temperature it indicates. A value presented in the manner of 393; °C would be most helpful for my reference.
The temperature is 30; °C
